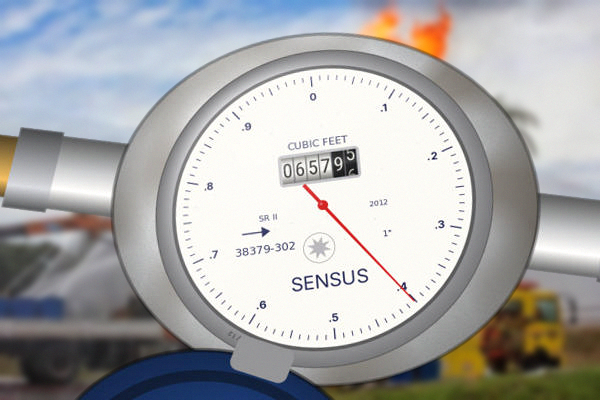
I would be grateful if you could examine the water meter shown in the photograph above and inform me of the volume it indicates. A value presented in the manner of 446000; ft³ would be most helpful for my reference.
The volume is 65795.40; ft³
